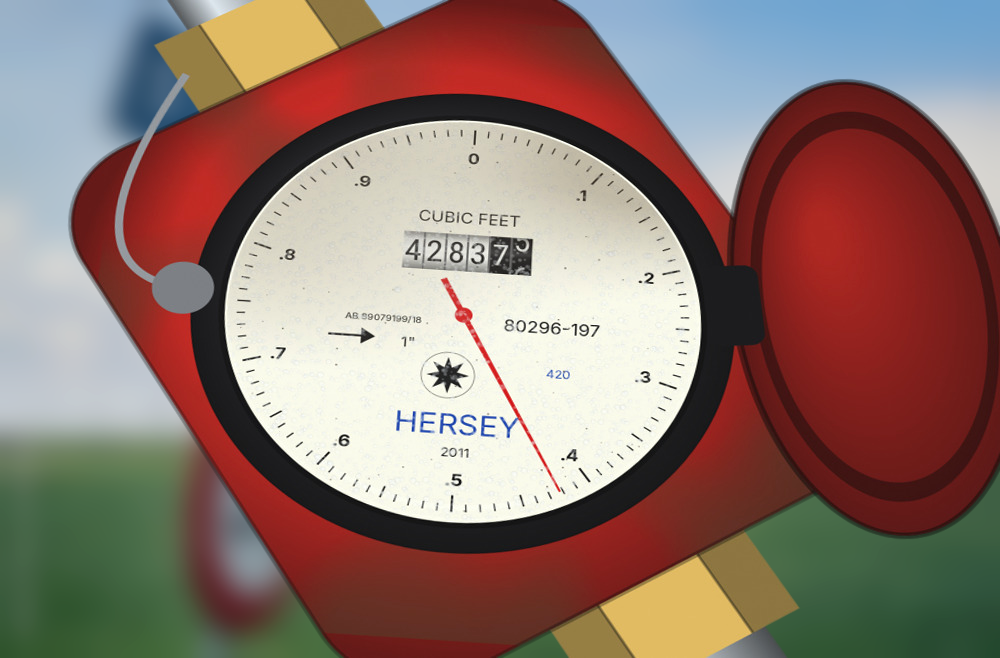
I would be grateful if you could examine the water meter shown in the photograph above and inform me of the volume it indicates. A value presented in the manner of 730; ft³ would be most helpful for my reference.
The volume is 428375.42; ft³
